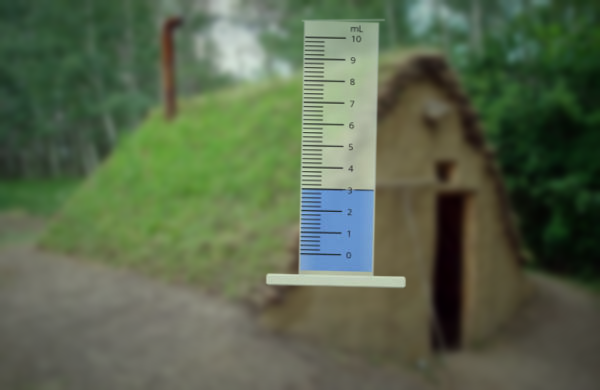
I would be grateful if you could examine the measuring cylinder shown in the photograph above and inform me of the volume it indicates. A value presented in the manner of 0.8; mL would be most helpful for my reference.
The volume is 3; mL
